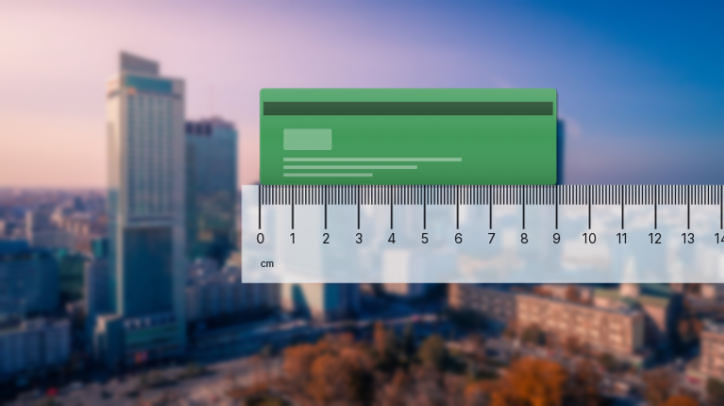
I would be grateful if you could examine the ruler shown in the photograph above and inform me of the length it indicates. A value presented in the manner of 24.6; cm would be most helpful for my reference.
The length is 9; cm
